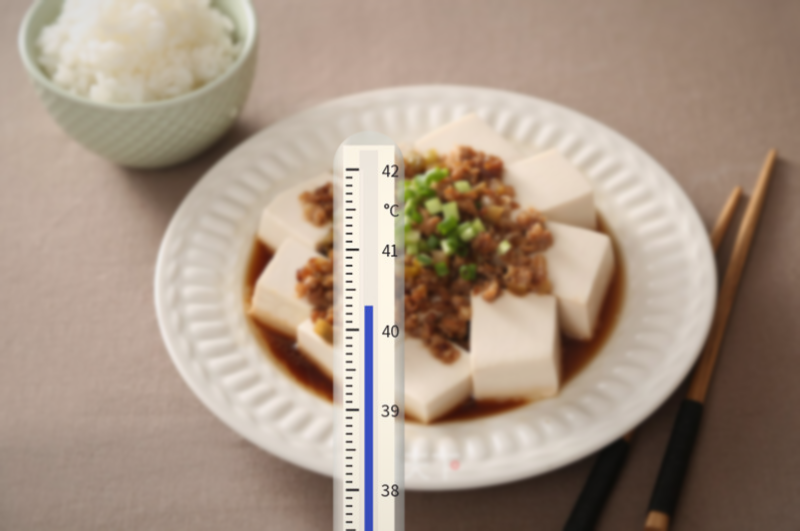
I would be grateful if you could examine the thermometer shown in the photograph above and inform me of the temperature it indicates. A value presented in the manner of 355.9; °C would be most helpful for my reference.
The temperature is 40.3; °C
